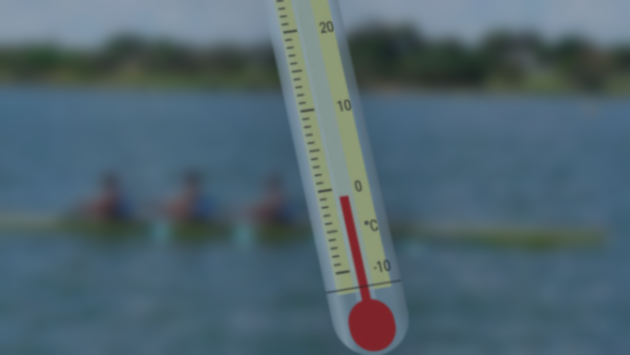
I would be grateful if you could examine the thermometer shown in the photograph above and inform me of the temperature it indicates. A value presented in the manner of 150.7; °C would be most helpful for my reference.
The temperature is -1; °C
